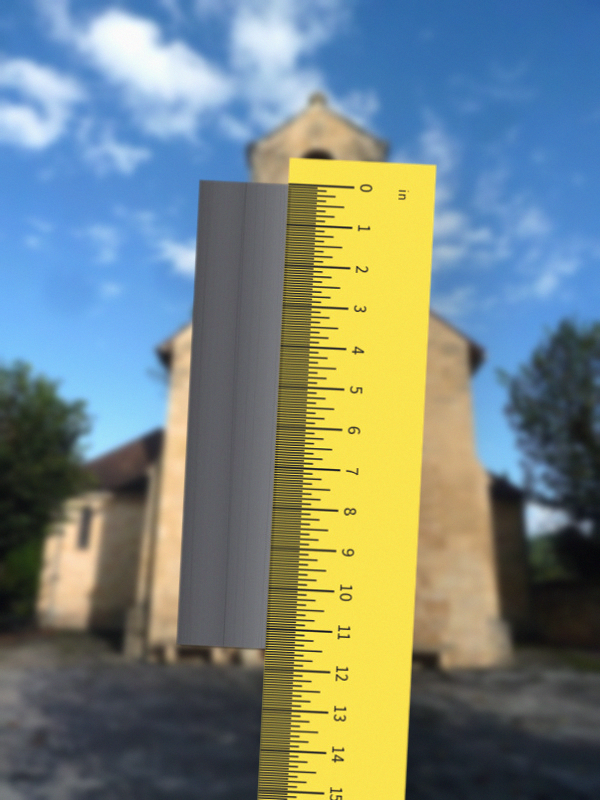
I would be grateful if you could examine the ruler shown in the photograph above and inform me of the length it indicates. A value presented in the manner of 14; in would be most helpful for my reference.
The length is 11.5; in
